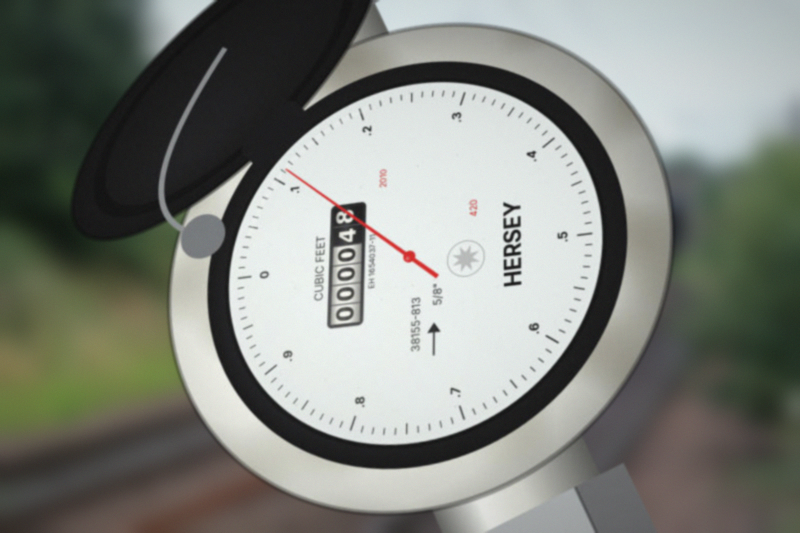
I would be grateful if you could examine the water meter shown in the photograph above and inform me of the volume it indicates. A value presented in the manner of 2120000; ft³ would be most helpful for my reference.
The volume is 48.11; ft³
